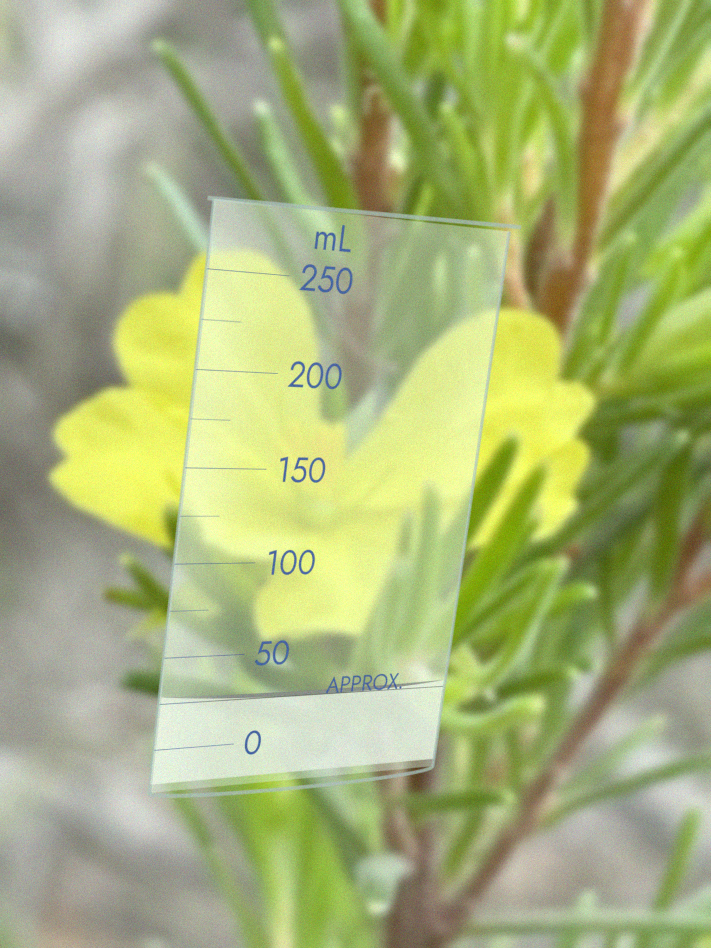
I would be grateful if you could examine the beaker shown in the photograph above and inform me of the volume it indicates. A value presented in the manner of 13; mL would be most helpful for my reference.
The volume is 25; mL
